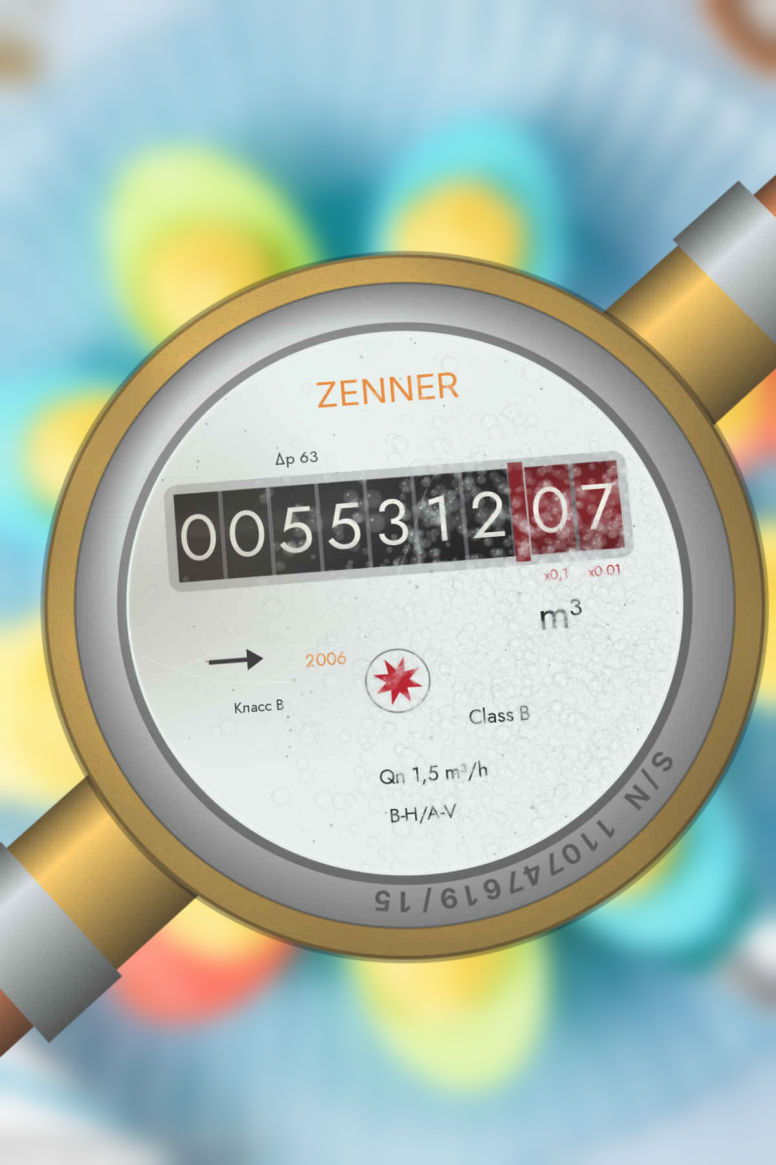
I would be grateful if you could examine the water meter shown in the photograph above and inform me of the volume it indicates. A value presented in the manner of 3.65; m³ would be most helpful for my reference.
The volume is 55312.07; m³
